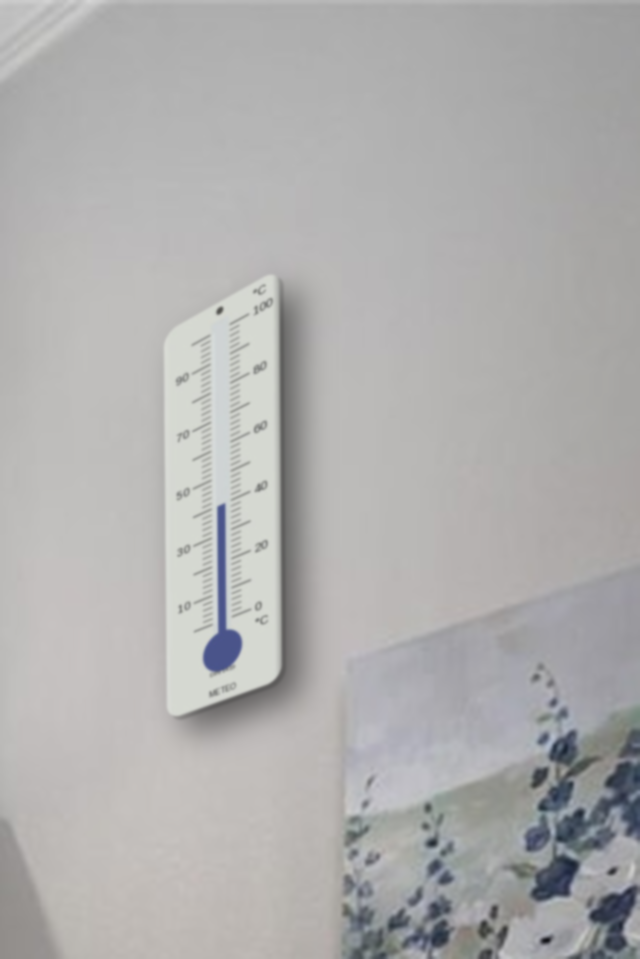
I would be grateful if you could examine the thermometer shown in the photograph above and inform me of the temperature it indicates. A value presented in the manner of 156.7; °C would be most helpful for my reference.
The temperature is 40; °C
